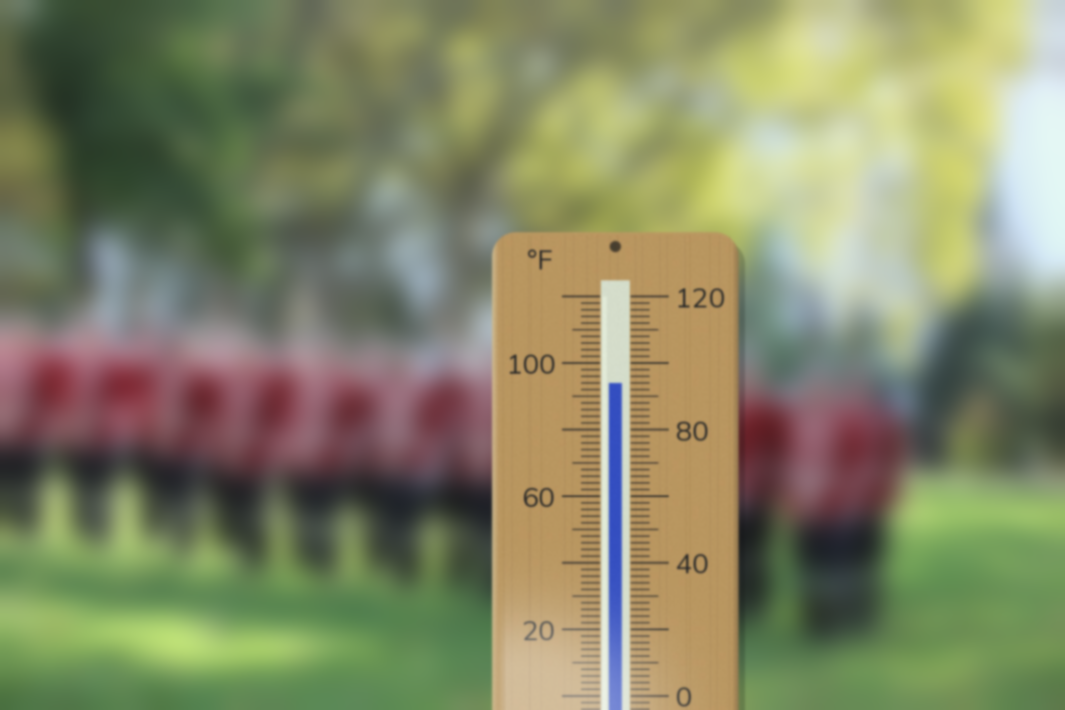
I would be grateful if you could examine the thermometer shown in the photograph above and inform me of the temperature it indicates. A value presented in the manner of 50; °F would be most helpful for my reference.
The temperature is 94; °F
